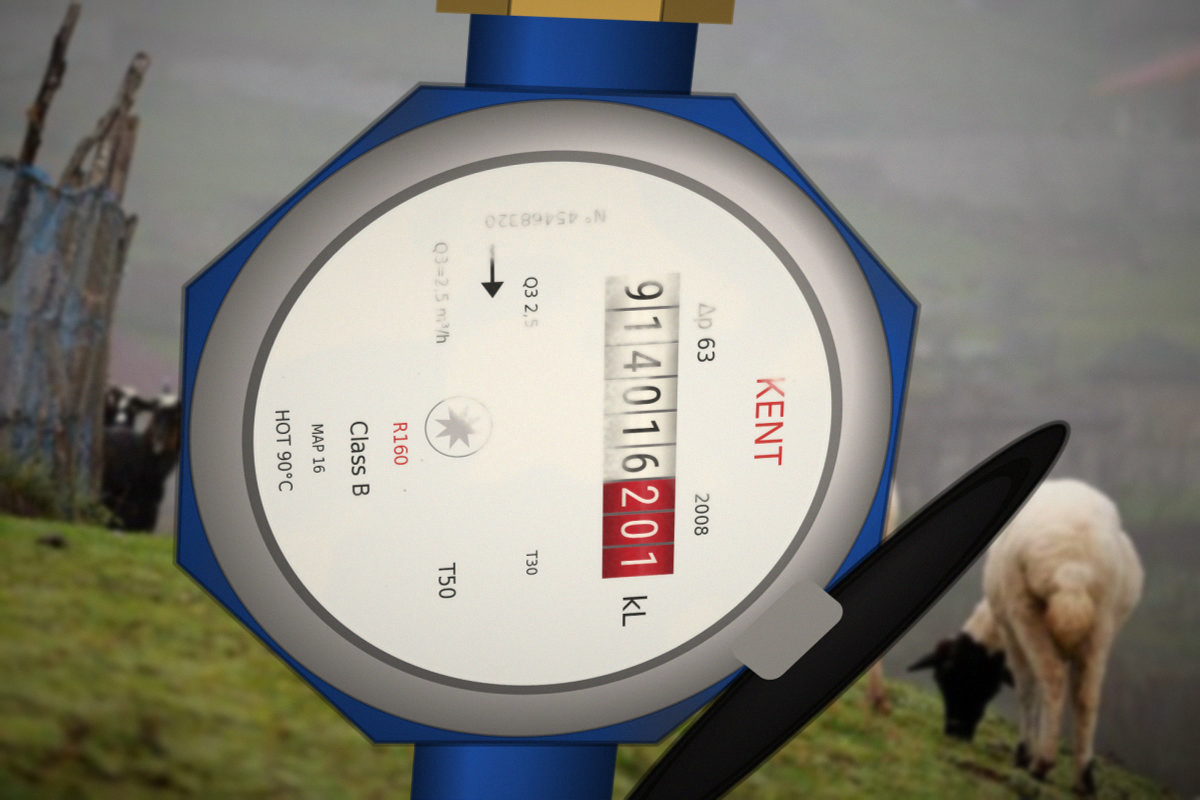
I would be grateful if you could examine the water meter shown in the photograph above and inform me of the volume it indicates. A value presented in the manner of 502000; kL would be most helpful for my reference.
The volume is 914016.201; kL
